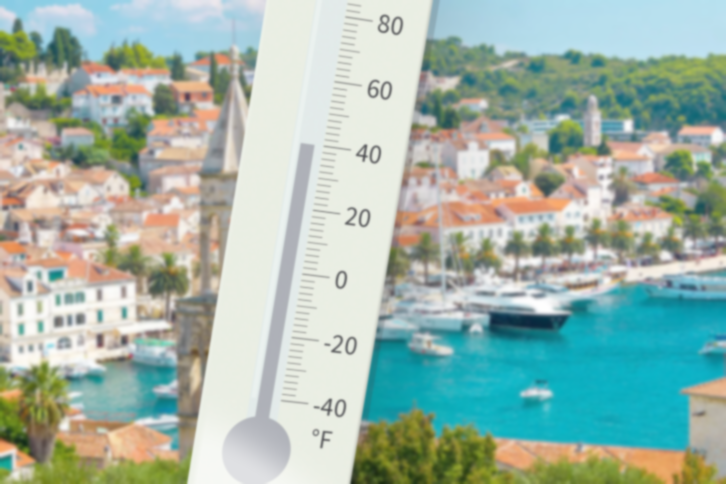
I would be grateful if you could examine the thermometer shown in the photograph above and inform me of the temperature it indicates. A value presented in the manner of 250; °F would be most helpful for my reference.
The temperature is 40; °F
